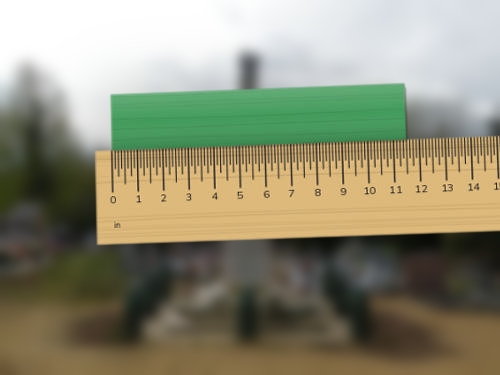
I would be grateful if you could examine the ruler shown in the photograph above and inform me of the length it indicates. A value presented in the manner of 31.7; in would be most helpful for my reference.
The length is 11.5; in
